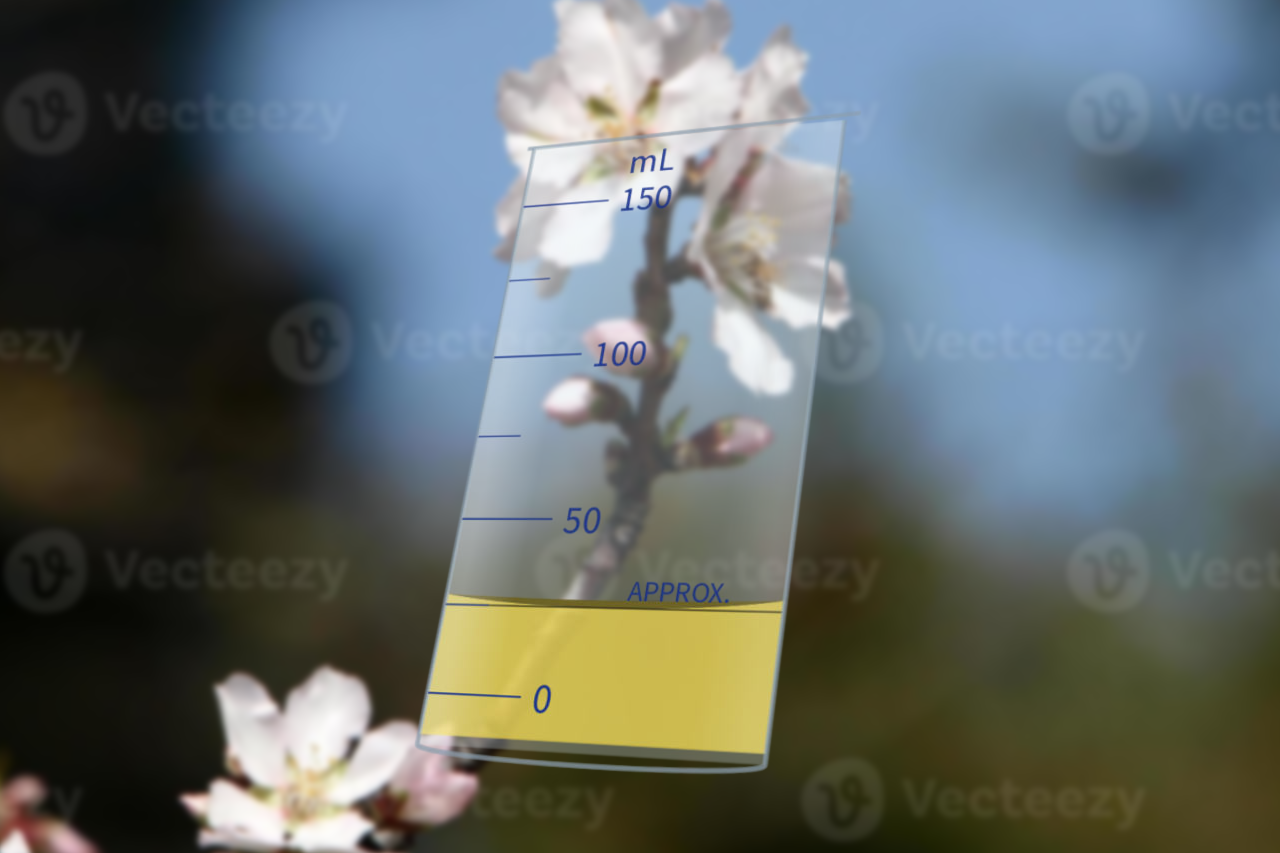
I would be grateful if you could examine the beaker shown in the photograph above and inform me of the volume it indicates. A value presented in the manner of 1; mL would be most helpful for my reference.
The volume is 25; mL
